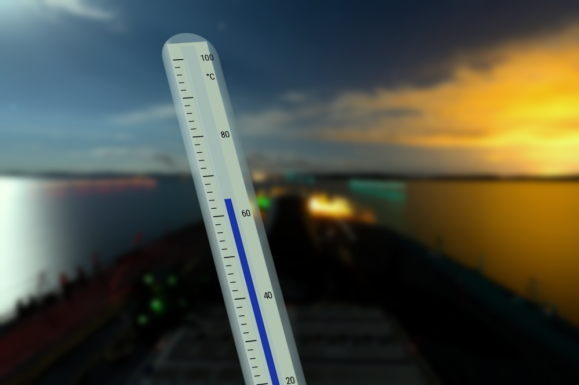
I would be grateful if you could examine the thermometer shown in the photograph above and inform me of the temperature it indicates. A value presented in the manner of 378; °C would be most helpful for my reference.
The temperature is 64; °C
